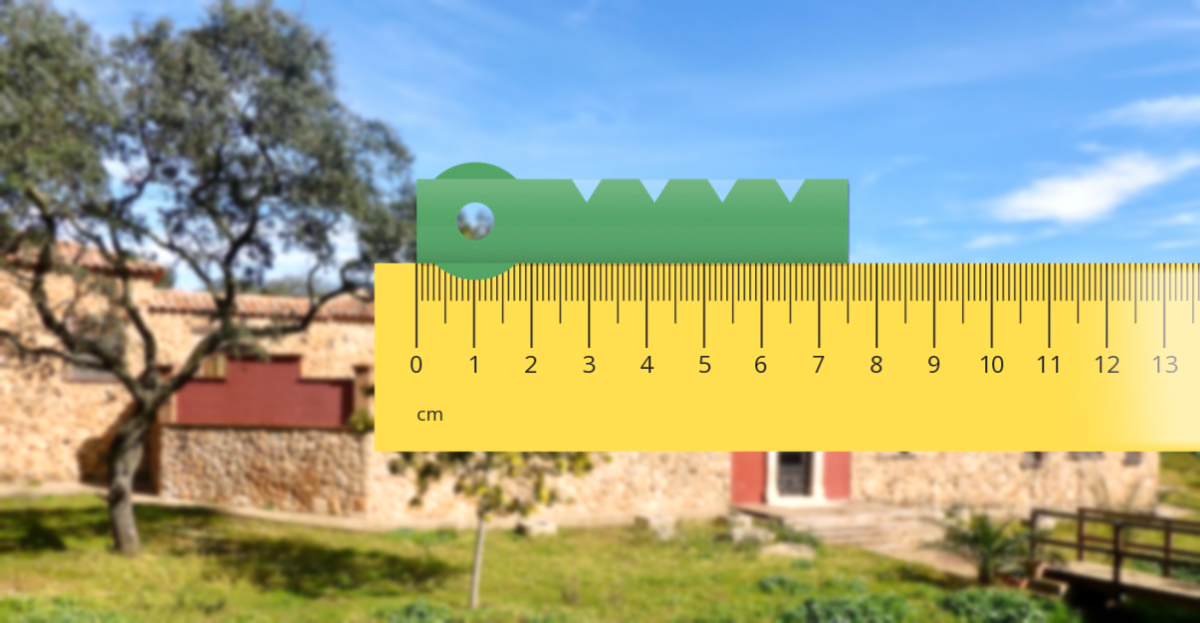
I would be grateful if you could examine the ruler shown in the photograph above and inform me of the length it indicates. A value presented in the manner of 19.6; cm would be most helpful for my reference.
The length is 7.5; cm
